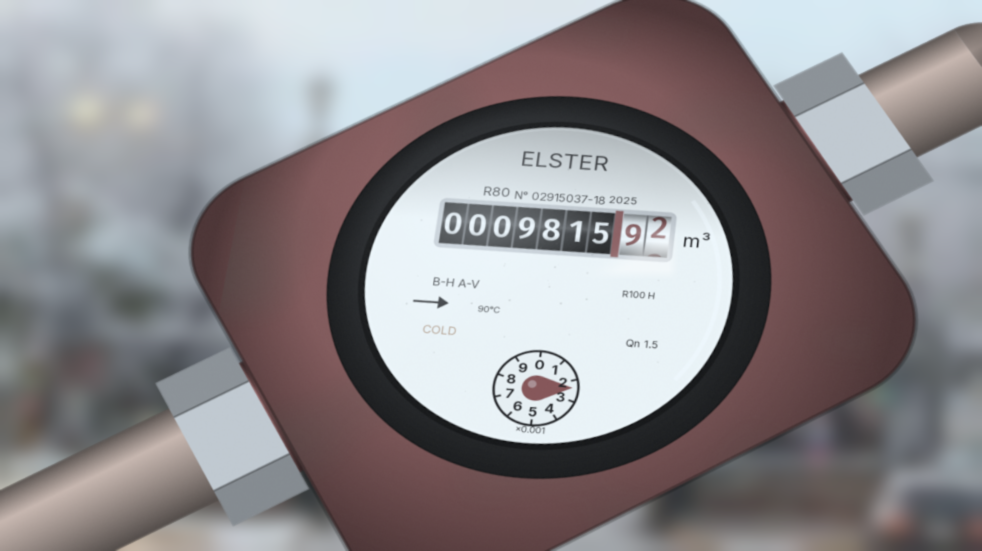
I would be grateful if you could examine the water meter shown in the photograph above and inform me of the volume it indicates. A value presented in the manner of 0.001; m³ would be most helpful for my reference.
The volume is 9815.922; m³
